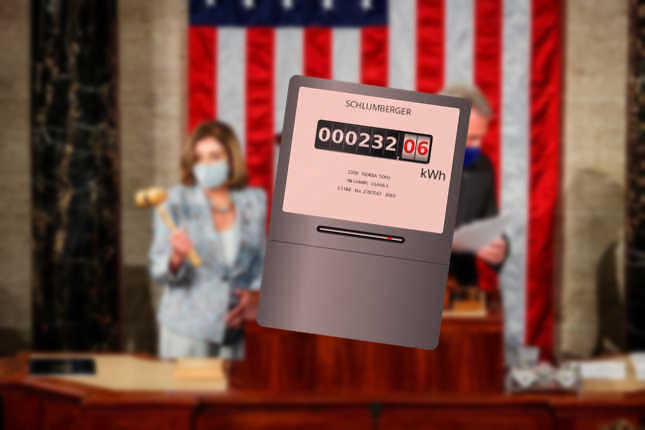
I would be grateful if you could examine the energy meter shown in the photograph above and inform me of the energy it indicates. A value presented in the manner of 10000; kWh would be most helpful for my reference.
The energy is 232.06; kWh
